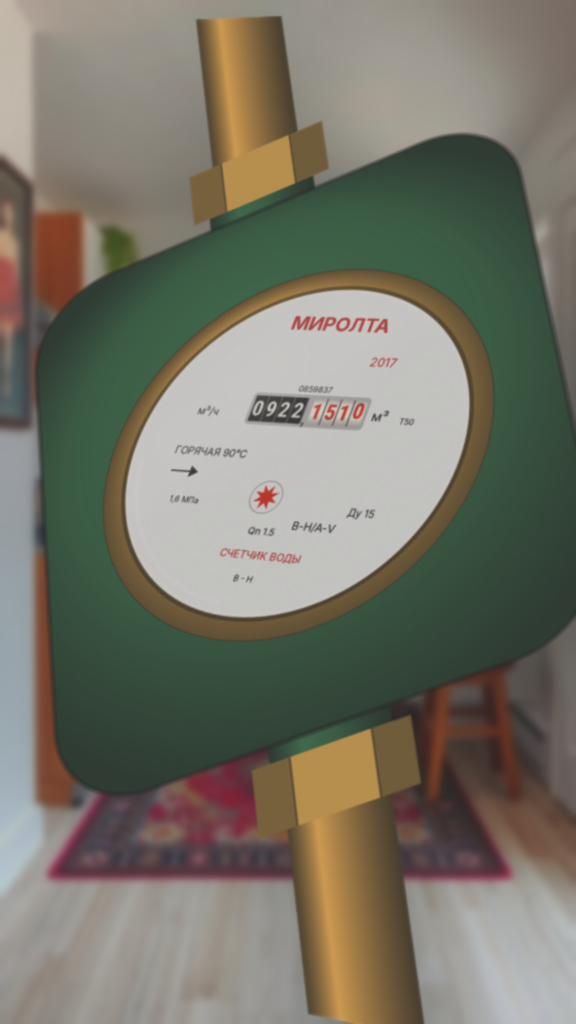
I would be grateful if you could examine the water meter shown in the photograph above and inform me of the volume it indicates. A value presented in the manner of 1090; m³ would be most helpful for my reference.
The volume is 922.1510; m³
